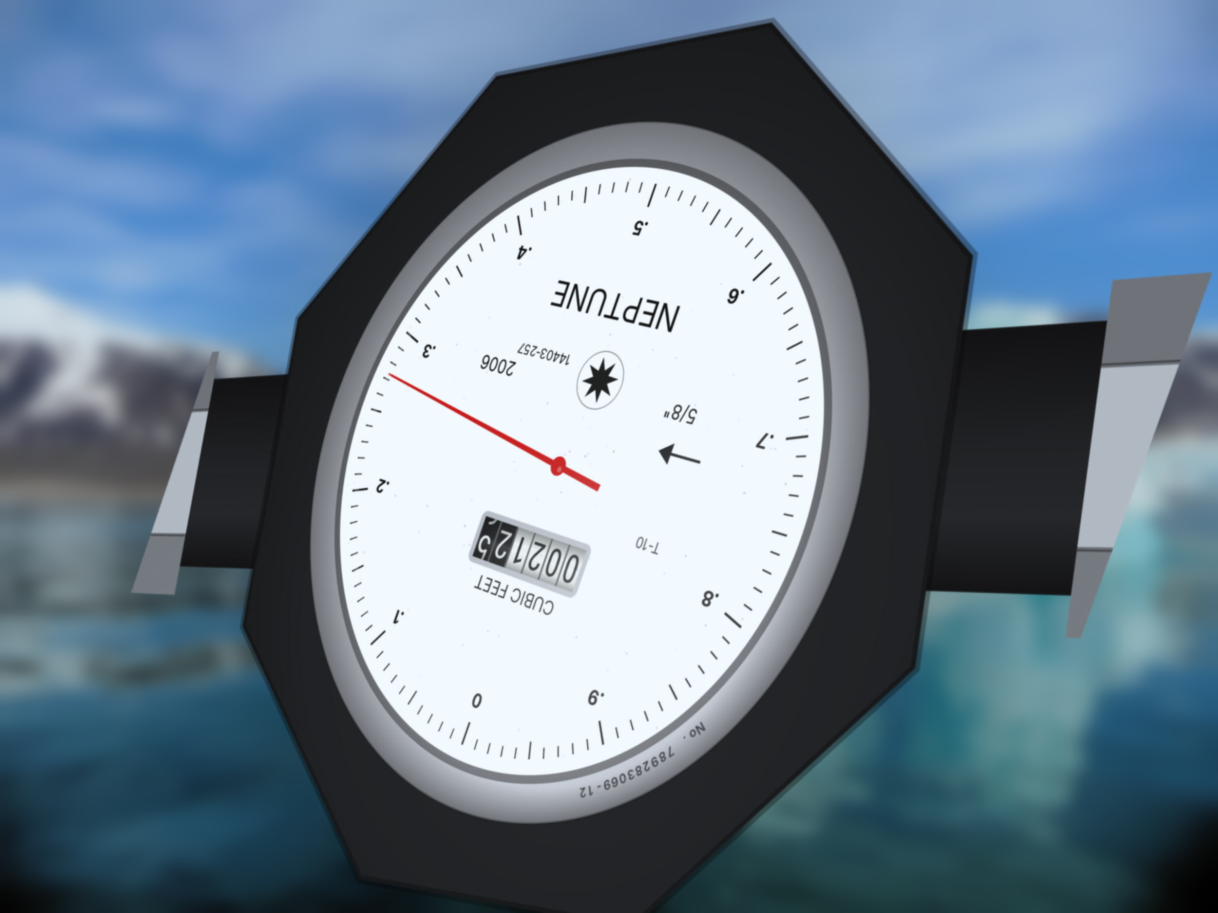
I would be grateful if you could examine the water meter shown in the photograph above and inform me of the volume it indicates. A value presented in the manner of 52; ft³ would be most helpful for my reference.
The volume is 2125.27; ft³
